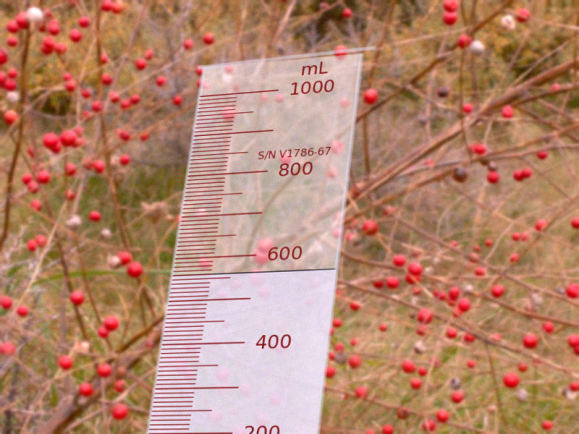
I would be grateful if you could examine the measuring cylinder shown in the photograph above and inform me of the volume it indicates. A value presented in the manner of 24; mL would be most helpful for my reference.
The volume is 560; mL
